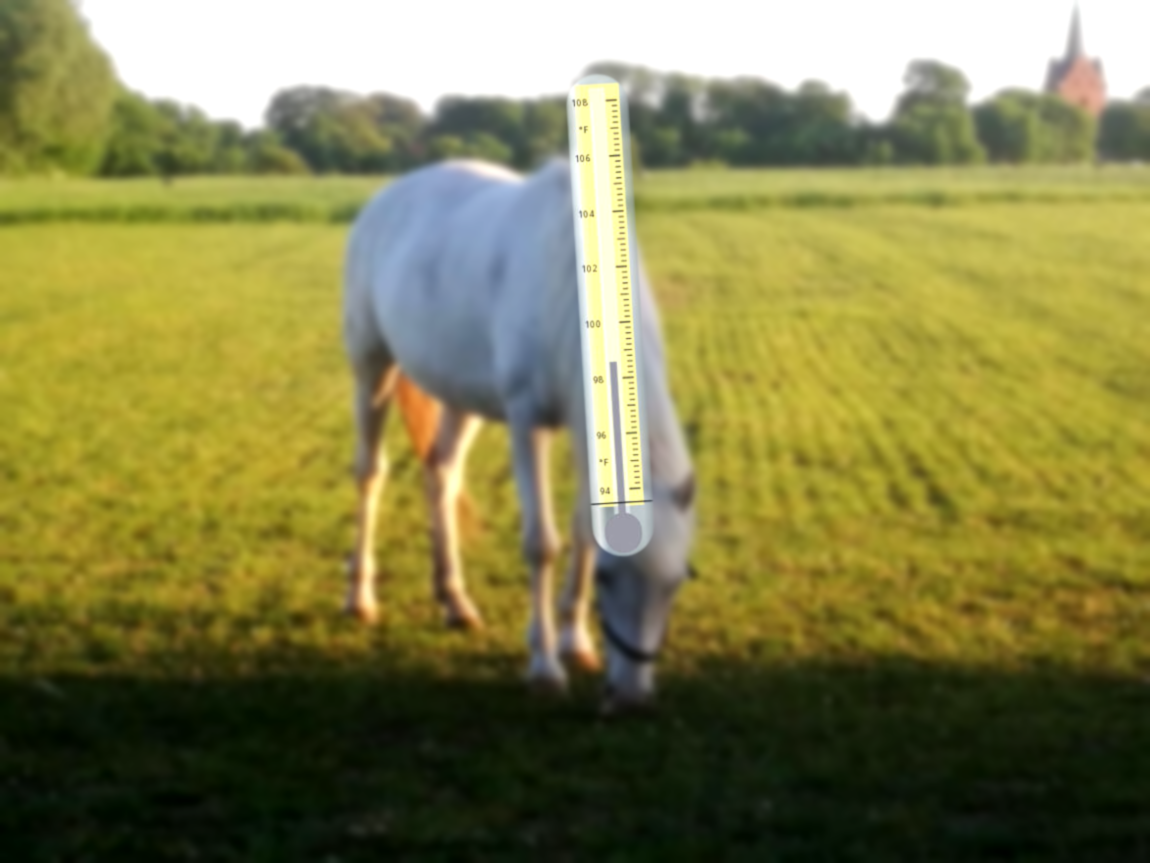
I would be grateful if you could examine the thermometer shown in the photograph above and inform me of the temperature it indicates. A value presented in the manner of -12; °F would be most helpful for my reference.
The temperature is 98.6; °F
